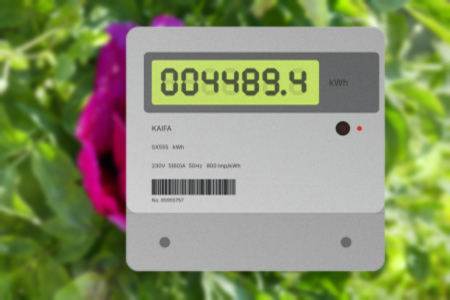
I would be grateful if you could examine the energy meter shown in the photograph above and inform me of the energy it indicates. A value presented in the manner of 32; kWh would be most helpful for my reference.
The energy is 4489.4; kWh
